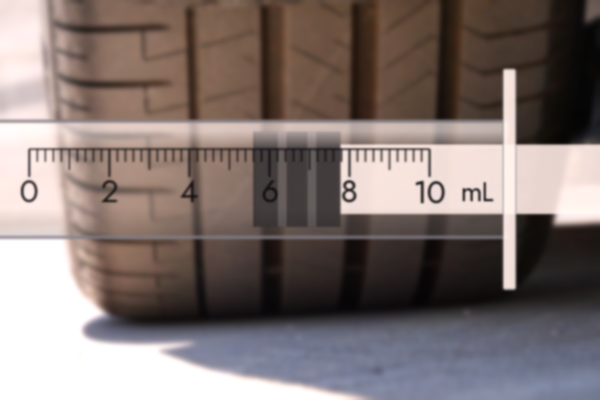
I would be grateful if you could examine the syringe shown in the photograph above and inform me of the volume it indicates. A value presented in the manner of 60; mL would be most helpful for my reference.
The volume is 5.6; mL
